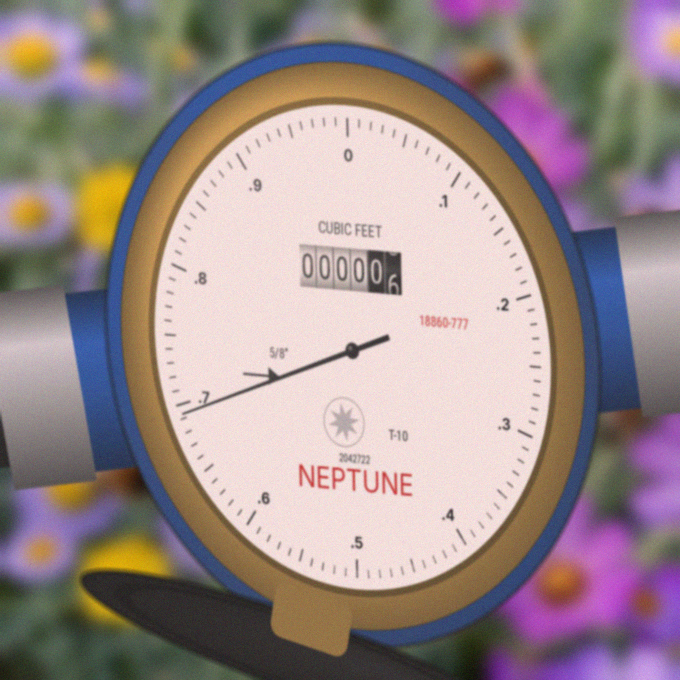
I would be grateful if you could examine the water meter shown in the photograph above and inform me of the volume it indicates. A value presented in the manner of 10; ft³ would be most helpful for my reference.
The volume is 5.69; ft³
